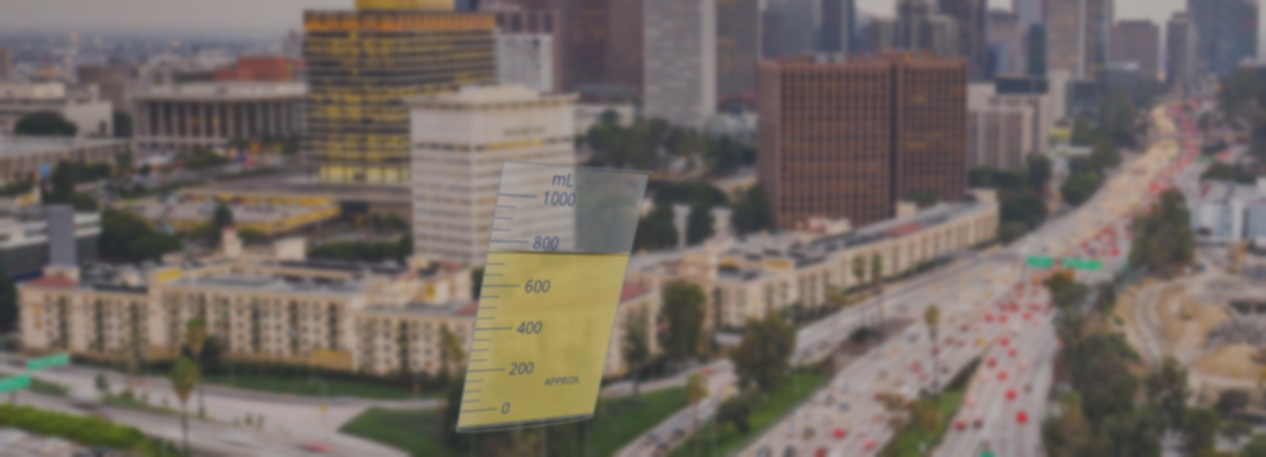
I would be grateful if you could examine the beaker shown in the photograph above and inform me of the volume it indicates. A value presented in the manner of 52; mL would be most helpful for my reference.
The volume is 750; mL
